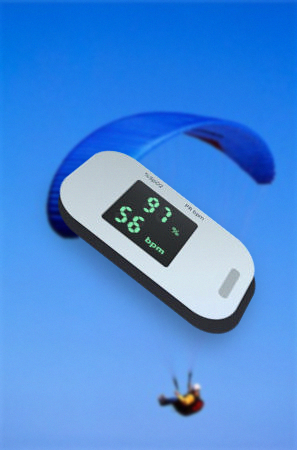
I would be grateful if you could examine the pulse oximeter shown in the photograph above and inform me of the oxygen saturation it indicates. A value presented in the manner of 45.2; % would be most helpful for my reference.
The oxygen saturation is 97; %
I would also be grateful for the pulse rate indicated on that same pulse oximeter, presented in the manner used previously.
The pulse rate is 56; bpm
